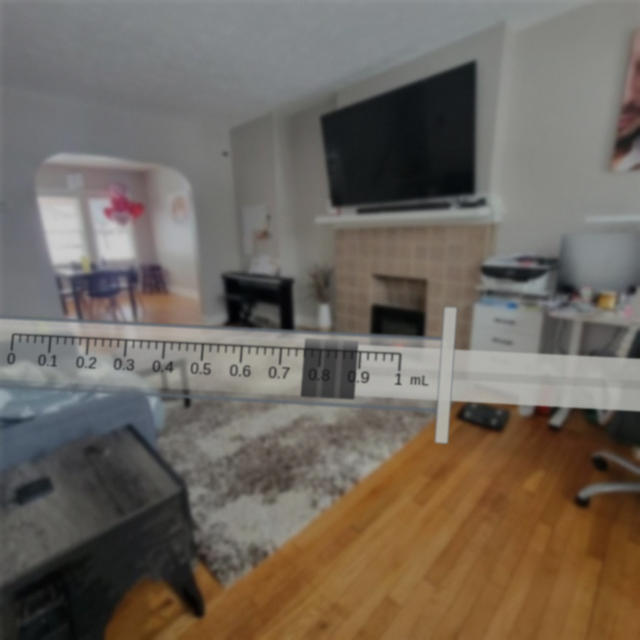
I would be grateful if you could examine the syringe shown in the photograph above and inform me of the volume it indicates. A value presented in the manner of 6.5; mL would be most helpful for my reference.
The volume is 0.76; mL
